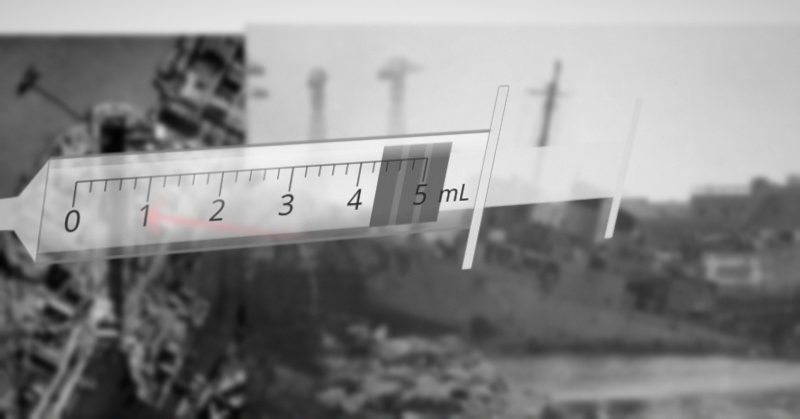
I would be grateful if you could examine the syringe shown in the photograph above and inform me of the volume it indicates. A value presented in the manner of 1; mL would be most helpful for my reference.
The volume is 4.3; mL
